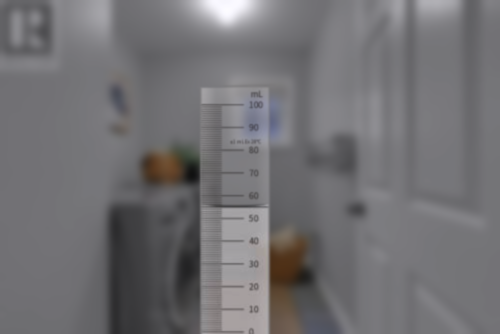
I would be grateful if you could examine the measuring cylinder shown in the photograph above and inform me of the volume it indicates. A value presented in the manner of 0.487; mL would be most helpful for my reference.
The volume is 55; mL
